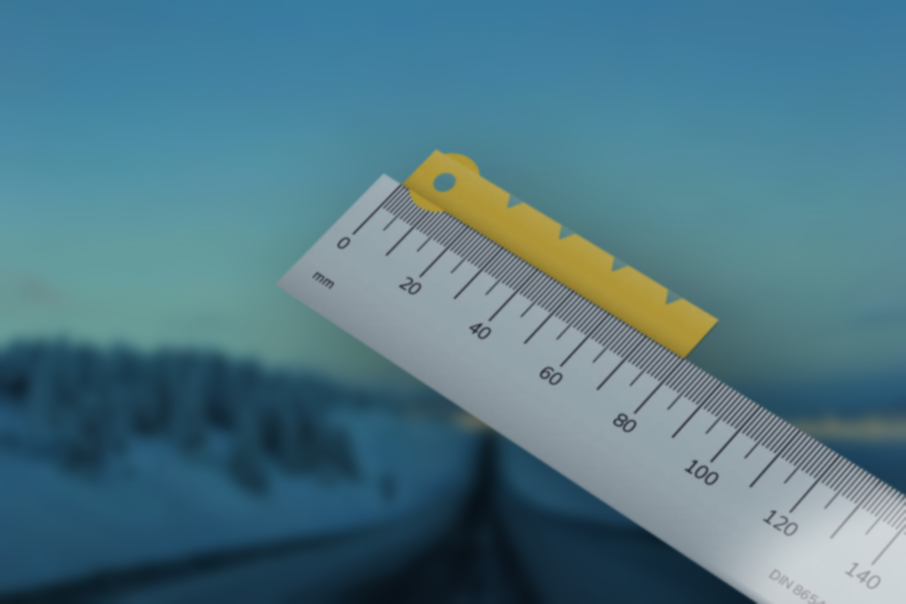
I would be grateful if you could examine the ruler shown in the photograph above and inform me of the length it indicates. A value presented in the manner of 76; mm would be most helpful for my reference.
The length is 80; mm
